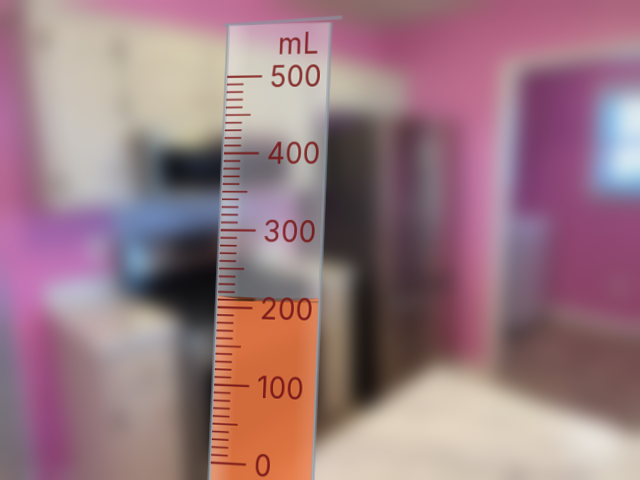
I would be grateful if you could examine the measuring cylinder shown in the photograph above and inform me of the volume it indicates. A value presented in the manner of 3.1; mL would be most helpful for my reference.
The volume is 210; mL
